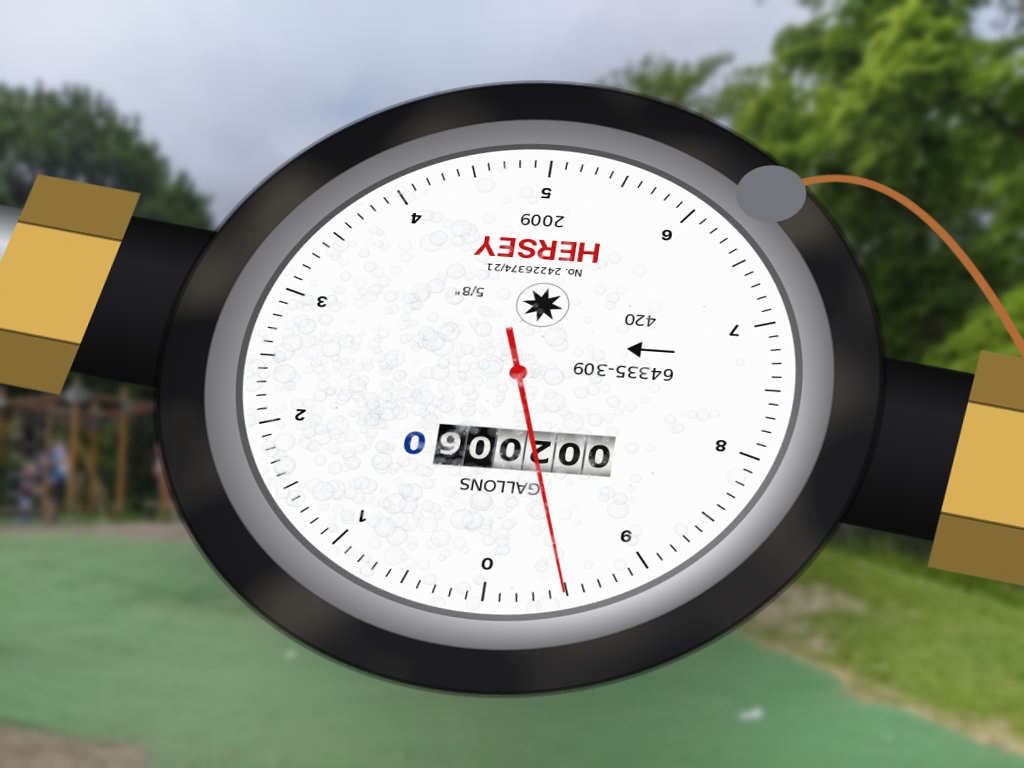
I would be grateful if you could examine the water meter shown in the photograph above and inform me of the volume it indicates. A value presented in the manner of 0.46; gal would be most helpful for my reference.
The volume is 20059.5; gal
